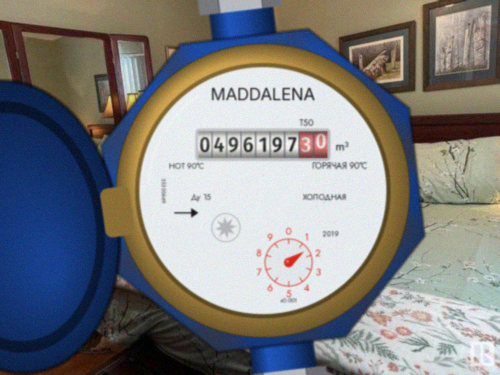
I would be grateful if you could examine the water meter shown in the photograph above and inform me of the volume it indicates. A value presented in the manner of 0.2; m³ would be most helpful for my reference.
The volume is 496197.301; m³
